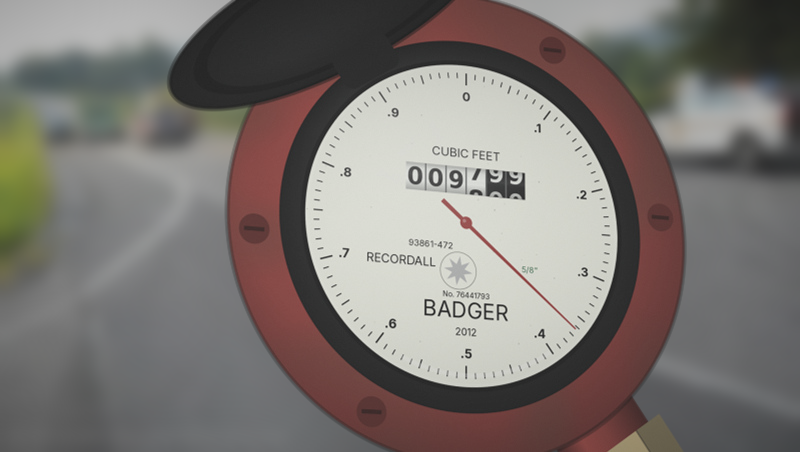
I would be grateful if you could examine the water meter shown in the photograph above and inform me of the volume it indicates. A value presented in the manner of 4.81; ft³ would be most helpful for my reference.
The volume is 9799.36; ft³
